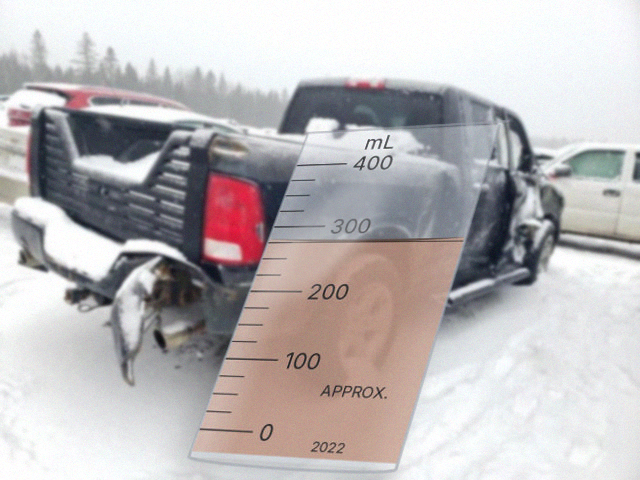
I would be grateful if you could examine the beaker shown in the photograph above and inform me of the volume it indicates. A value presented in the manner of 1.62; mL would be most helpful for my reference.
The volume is 275; mL
